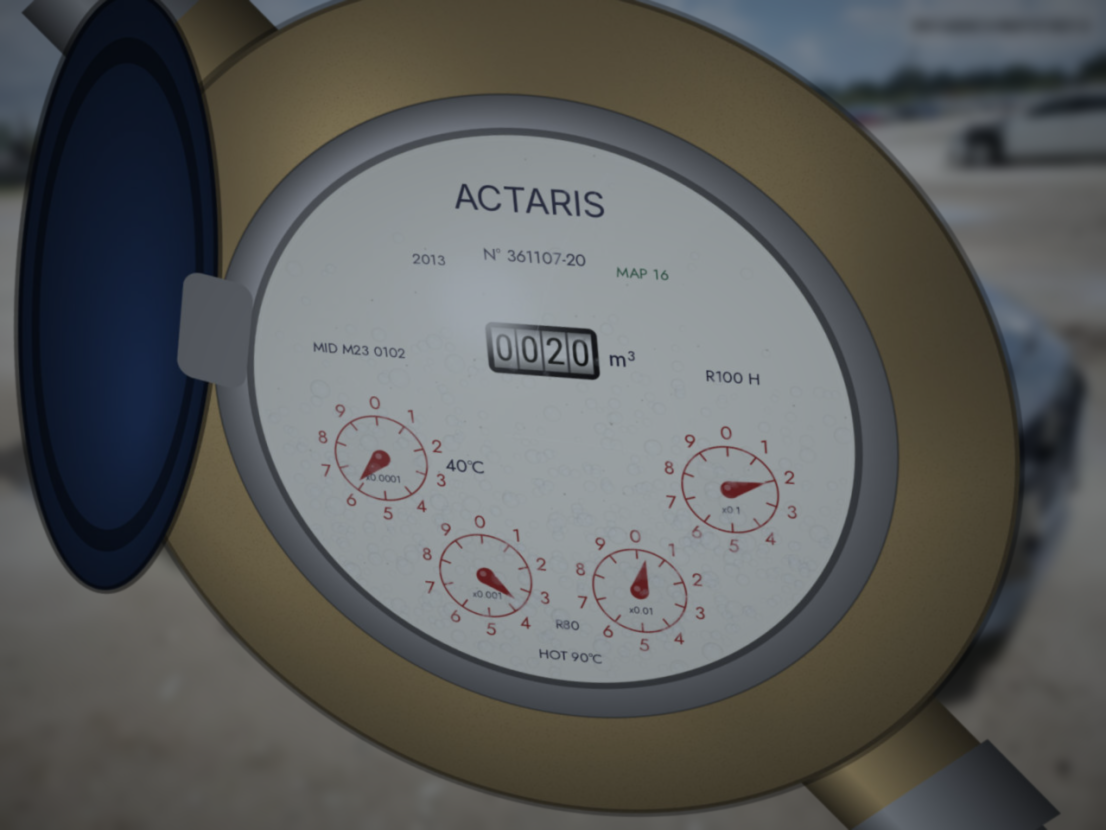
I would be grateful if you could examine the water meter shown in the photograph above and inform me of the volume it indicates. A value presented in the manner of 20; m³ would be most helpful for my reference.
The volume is 20.2036; m³
